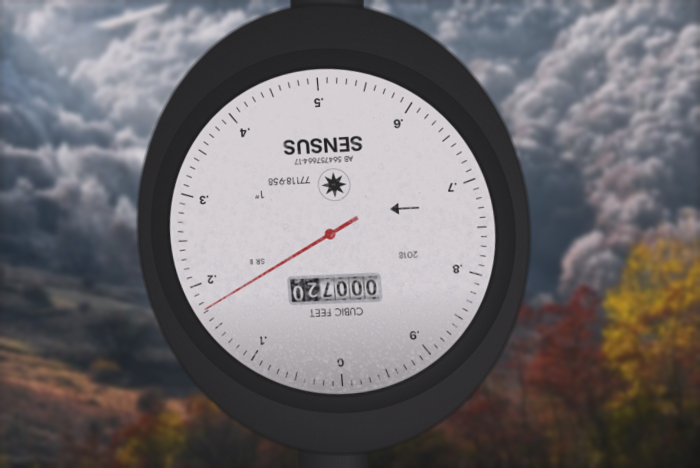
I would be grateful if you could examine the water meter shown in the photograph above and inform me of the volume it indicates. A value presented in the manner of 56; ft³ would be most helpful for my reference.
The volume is 720.17; ft³
